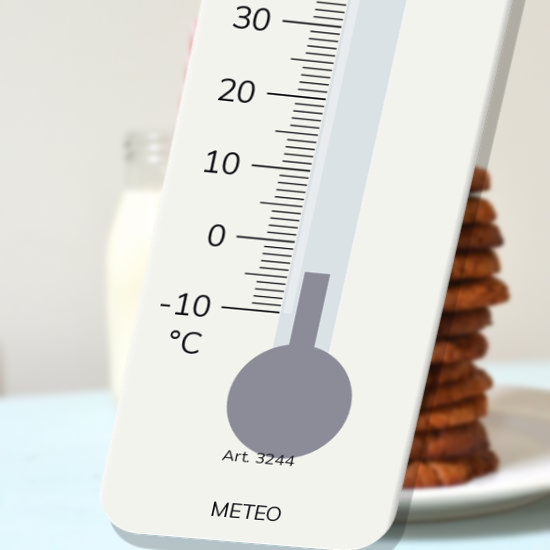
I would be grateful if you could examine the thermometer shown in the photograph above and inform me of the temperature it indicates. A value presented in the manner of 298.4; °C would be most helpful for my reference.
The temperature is -4; °C
